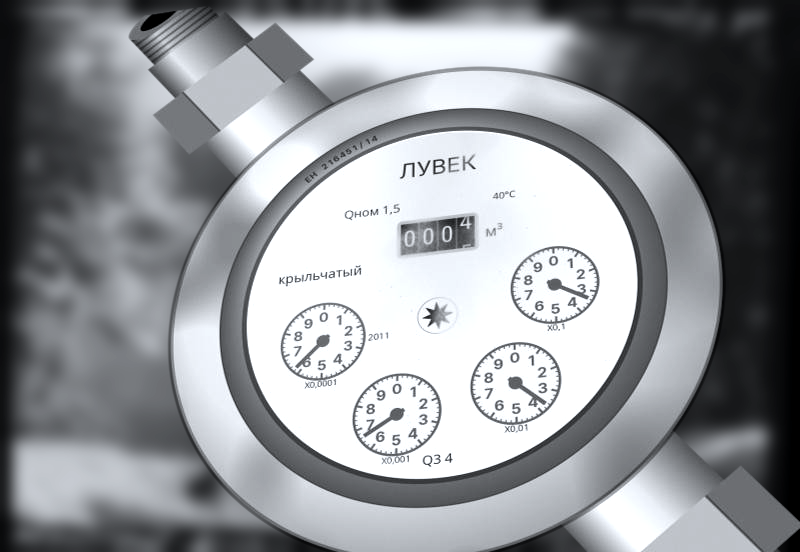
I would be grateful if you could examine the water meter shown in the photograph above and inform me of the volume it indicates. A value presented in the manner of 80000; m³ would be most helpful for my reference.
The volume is 4.3366; m³
